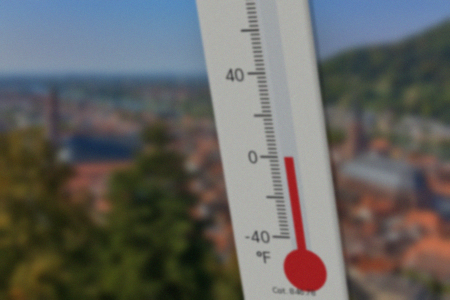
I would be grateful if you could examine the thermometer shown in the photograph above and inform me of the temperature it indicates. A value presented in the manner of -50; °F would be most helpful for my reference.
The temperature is 0; °F
